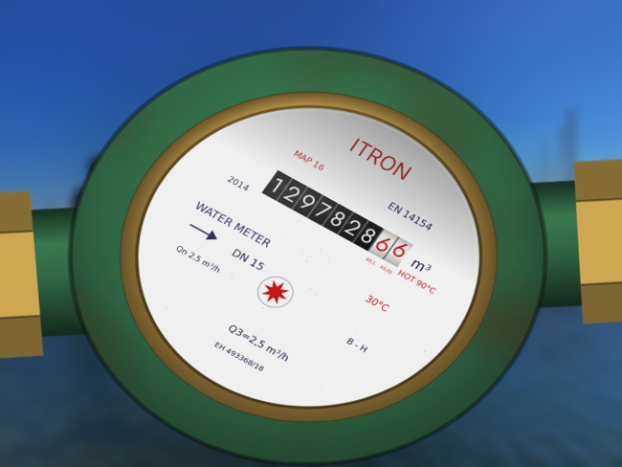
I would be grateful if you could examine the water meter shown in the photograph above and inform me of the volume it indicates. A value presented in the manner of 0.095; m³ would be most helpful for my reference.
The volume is 1297828.66; m³
